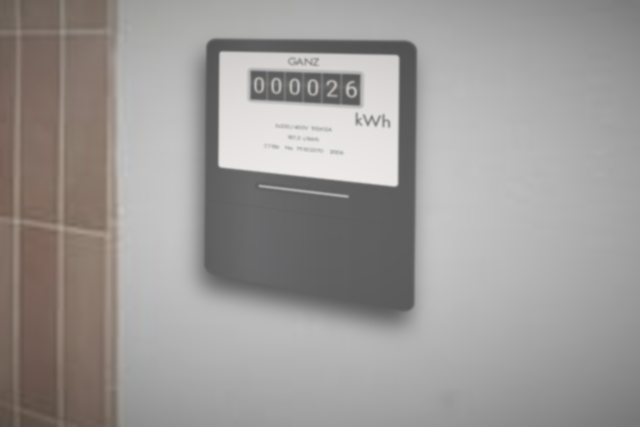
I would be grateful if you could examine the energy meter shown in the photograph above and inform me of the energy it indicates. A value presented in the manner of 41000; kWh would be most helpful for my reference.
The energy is 26; kWh
